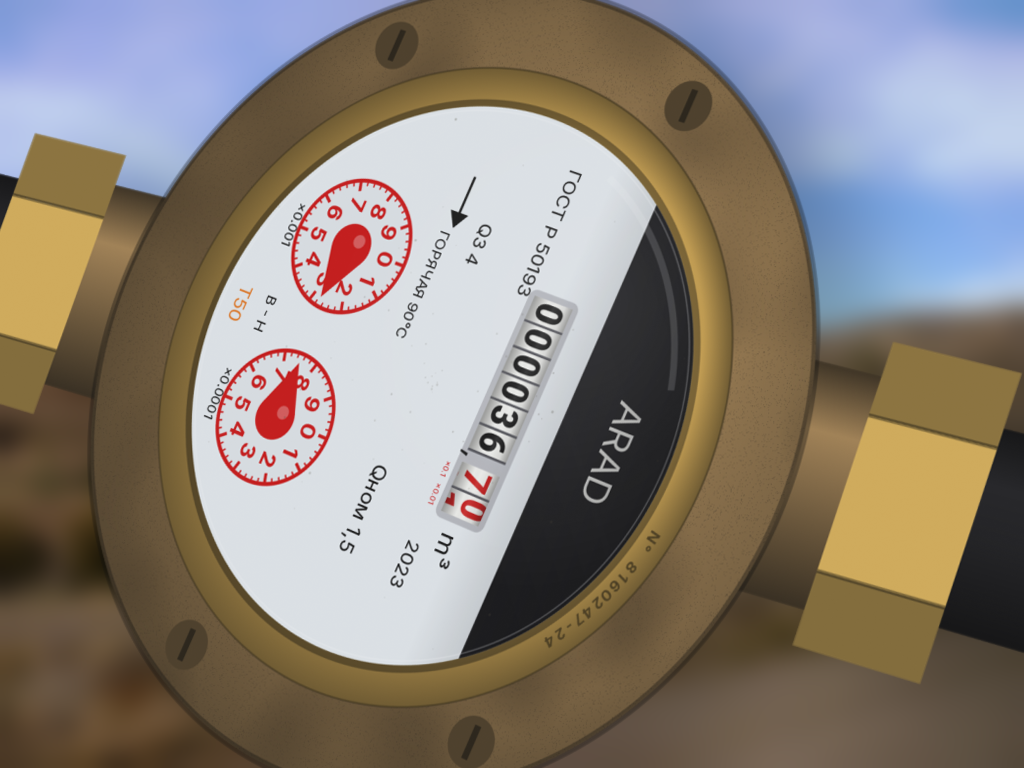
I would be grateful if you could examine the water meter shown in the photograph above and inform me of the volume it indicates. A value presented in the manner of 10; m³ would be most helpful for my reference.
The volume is 36.7027; m³
